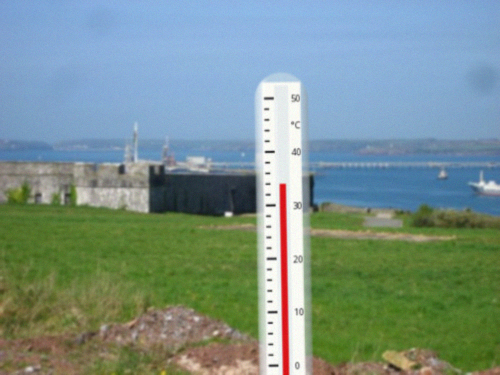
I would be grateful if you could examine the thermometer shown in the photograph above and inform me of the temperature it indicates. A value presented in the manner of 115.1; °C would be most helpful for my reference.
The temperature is 34; °C
